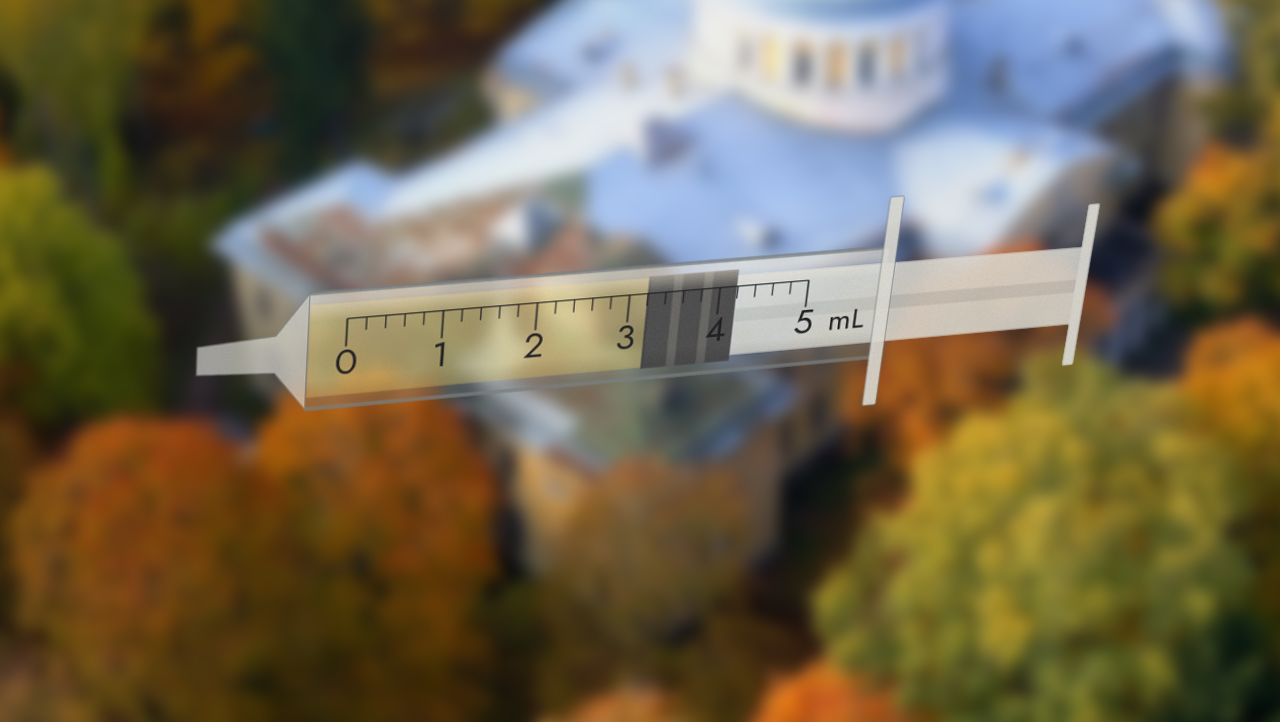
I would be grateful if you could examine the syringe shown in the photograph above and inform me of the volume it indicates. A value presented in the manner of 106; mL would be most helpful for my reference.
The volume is 3.2; mL
